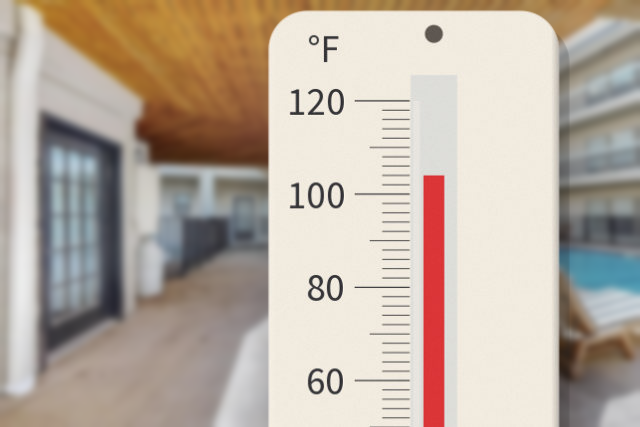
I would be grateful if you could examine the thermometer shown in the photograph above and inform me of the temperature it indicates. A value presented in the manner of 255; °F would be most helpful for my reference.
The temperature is 104; °F
